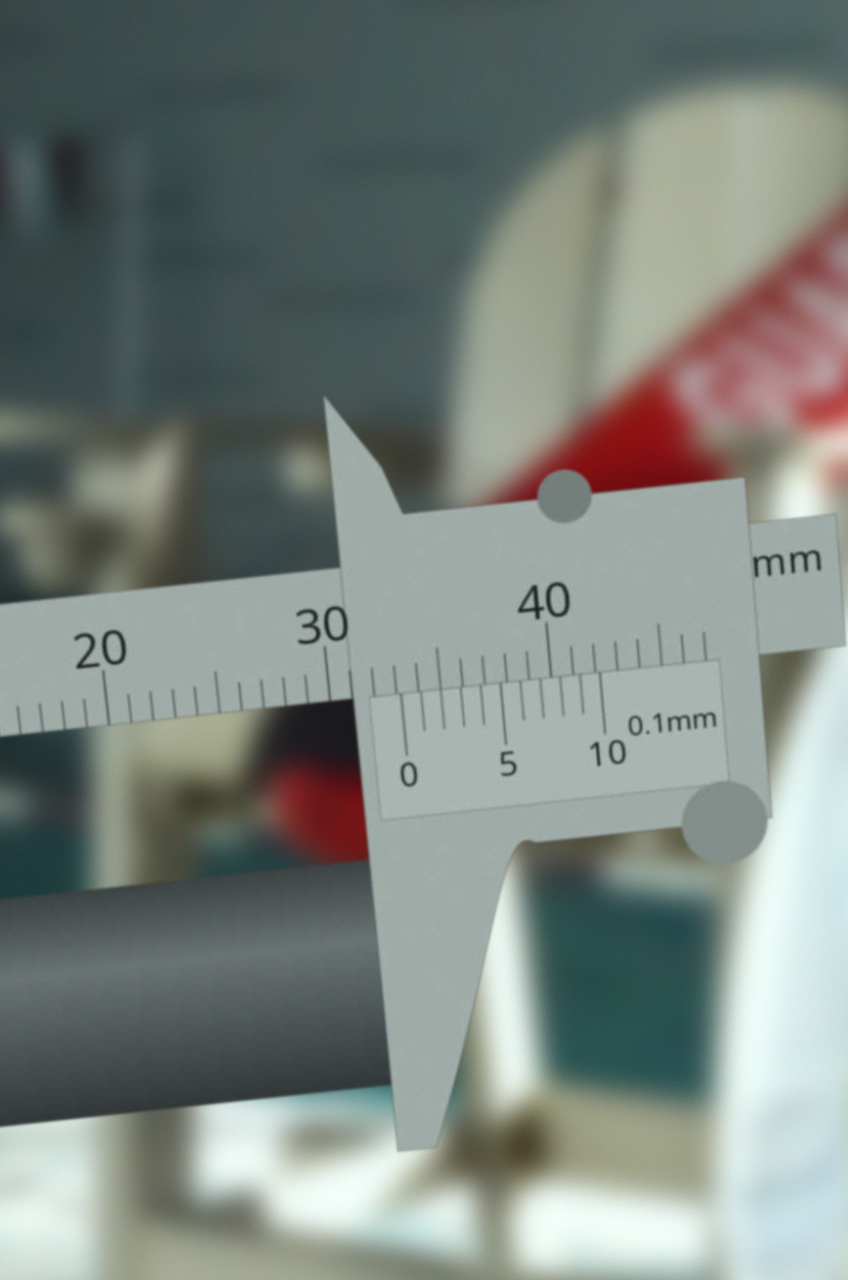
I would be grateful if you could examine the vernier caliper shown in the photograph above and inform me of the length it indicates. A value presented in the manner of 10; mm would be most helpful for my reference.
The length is 33.2; mm
